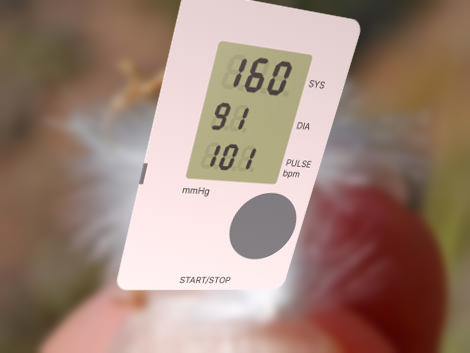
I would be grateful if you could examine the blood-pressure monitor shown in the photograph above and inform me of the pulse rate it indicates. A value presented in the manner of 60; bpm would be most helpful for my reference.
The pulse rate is 101; bpm
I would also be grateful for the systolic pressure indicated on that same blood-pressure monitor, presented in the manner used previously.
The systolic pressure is 160; mmHg
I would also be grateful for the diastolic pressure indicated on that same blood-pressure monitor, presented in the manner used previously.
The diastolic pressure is 91; mmHg
